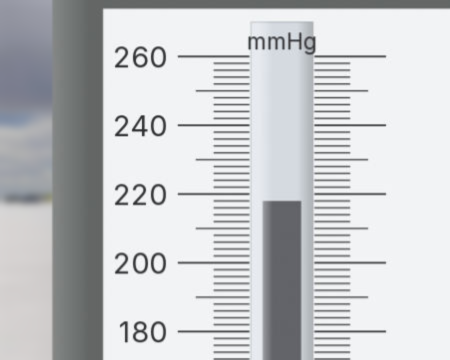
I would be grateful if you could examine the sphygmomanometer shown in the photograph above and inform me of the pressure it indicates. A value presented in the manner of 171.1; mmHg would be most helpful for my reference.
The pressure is 218; mmHg
